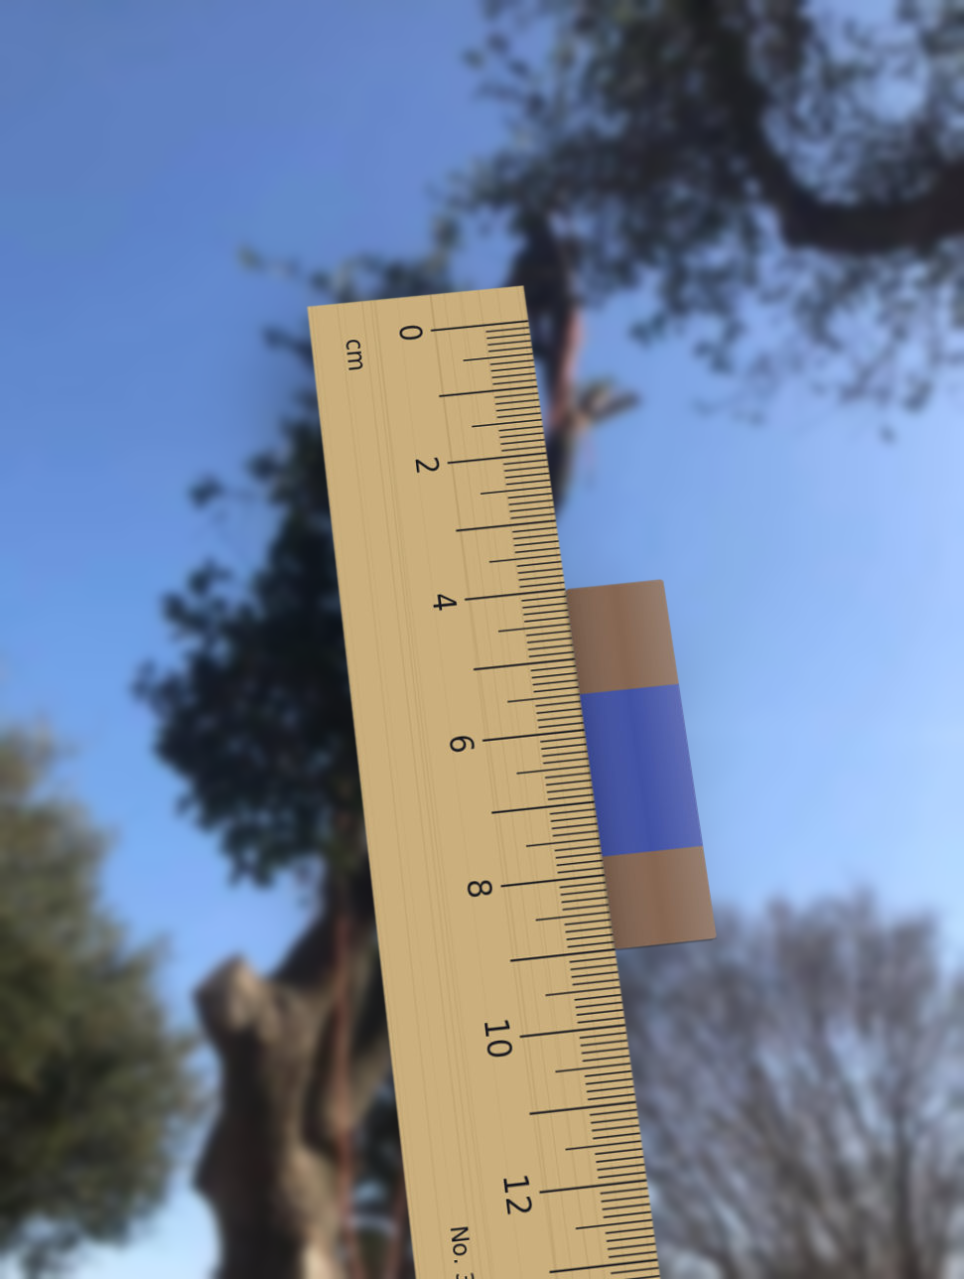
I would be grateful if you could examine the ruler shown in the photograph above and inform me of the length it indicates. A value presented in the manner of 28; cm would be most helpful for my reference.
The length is 5; cm
